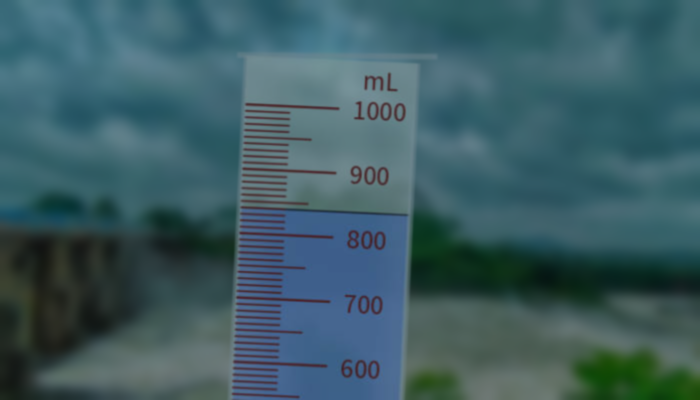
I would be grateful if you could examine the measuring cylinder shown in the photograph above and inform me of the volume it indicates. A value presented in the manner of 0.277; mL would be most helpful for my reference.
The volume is 840; mL
